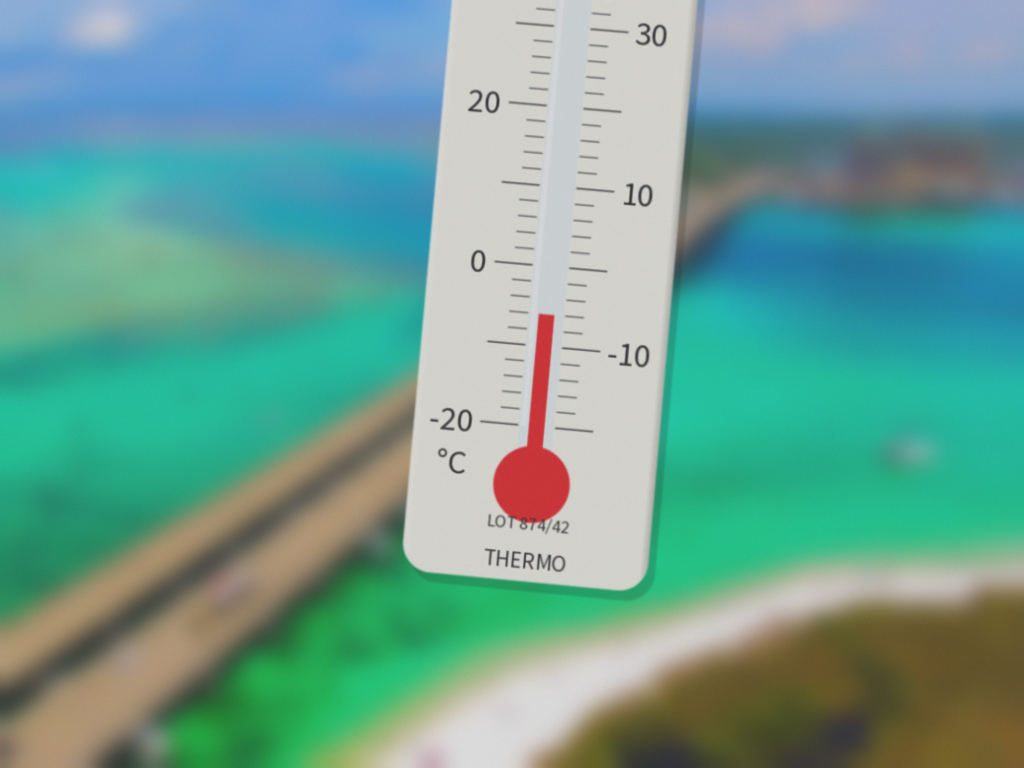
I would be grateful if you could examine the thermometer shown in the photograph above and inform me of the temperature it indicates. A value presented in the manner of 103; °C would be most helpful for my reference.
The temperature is -6; °C
